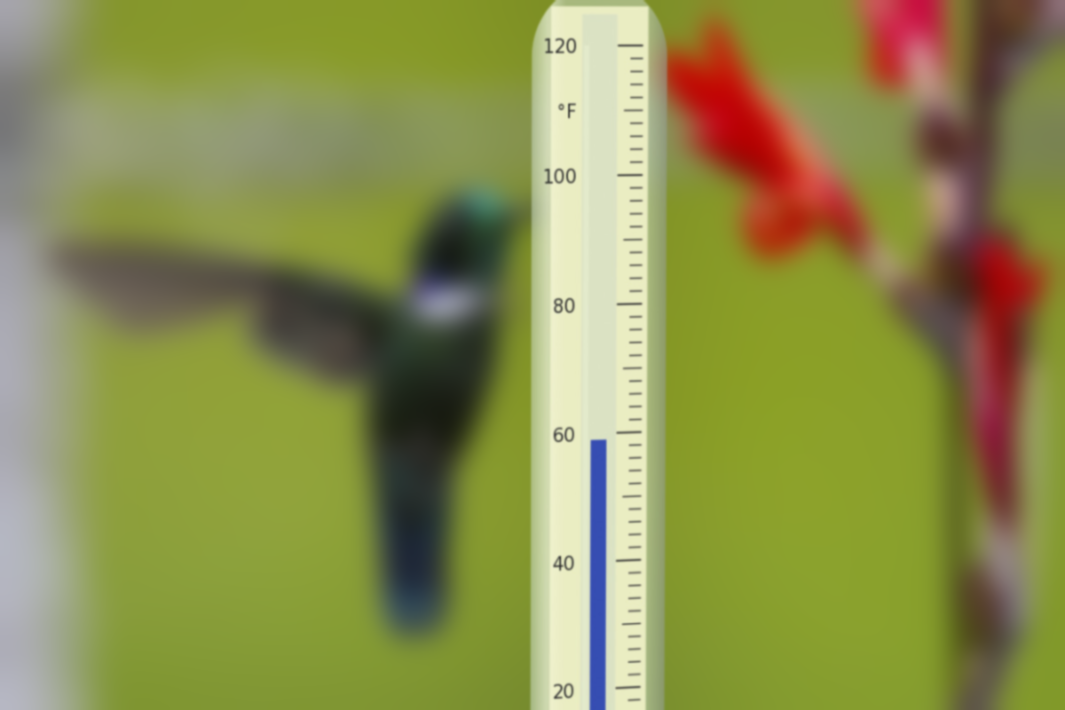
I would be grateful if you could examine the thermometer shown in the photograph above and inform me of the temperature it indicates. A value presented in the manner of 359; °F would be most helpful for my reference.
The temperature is 59; °F
